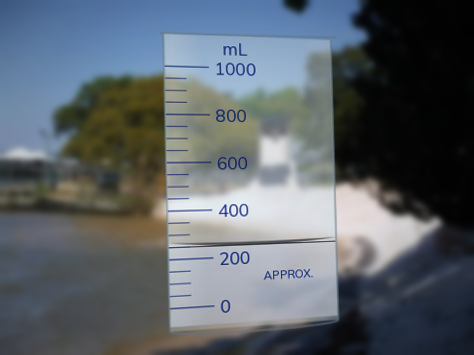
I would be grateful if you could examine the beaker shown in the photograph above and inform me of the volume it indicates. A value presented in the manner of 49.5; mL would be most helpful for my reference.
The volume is 250; mL
